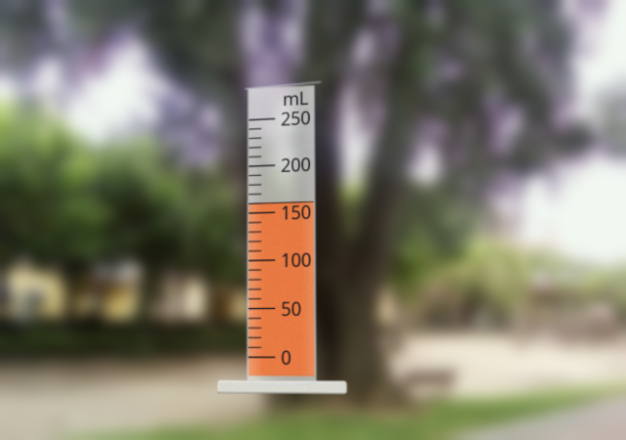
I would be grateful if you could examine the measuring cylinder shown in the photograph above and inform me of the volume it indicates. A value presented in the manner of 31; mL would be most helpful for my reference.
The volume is 160; mL
